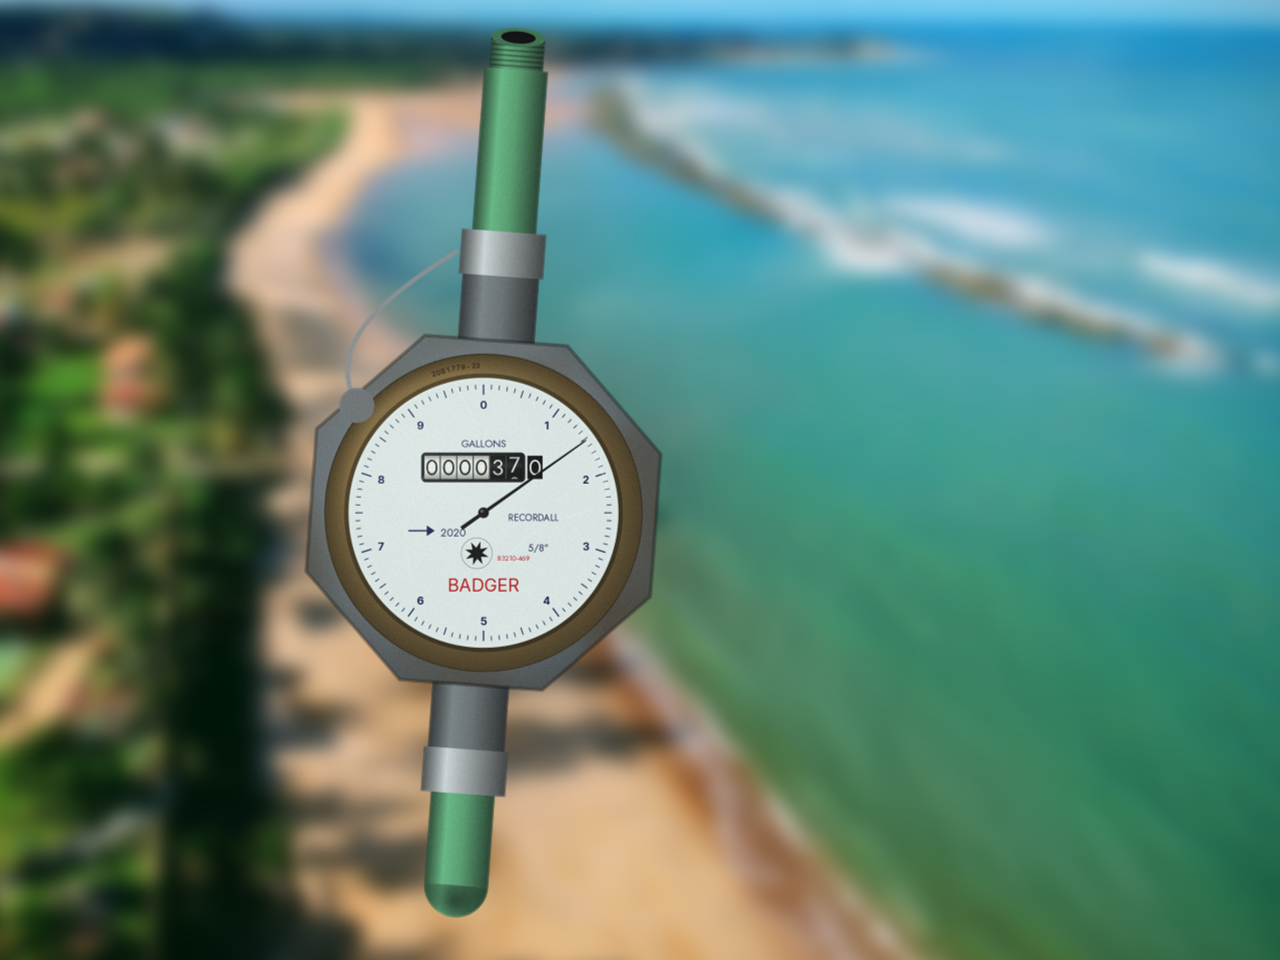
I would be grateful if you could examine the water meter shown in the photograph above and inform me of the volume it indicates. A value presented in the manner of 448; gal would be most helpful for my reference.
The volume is 371.5; gal
